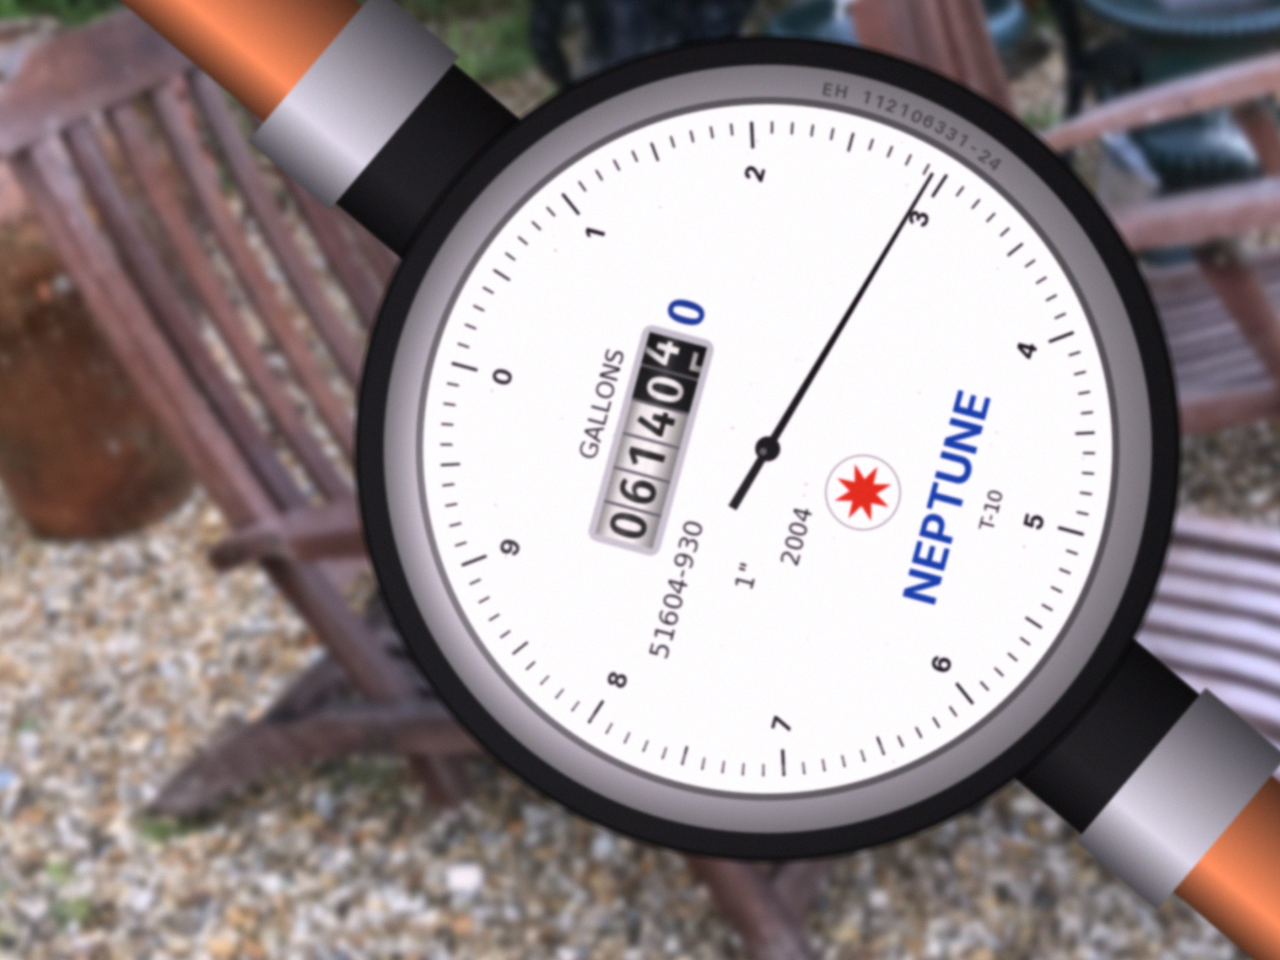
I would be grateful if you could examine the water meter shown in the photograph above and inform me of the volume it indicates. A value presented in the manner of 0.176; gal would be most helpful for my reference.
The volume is 614042.9; gal
